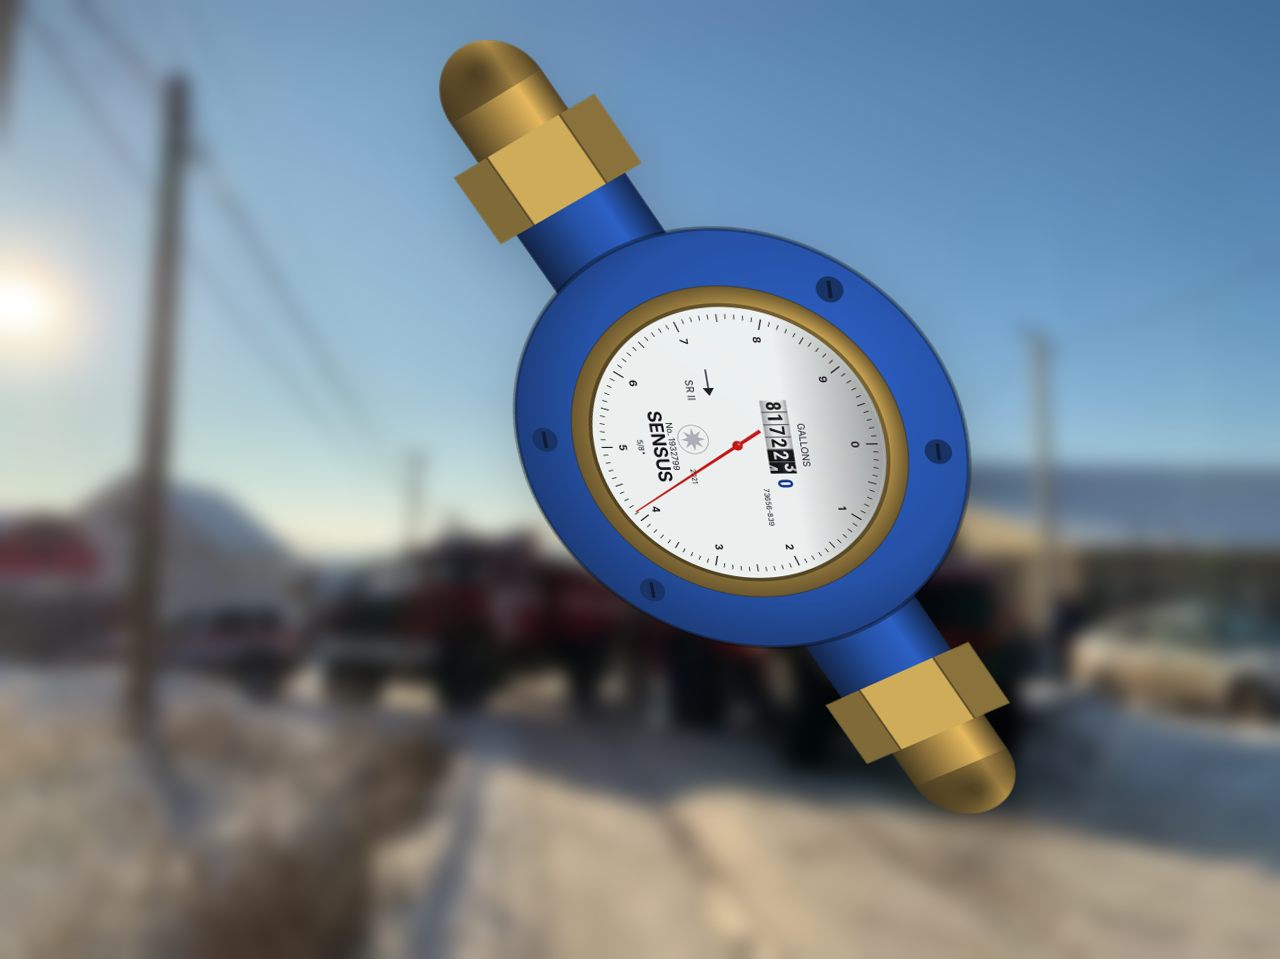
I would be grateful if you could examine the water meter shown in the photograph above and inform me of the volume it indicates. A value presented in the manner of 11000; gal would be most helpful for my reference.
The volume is 8172234.1; gal
